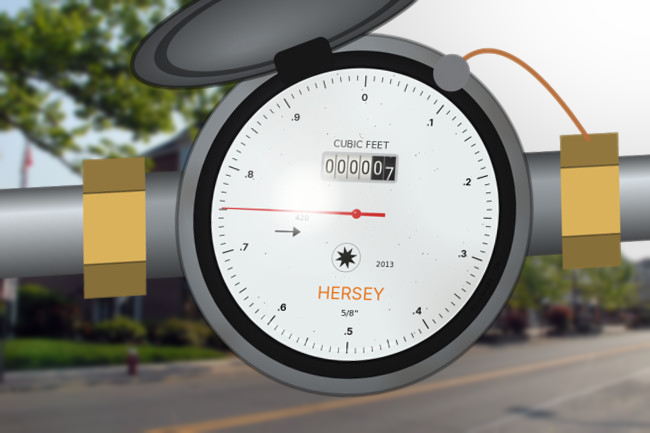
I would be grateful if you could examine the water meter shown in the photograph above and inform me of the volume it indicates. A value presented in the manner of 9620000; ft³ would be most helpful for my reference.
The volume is 6.75; ft³
